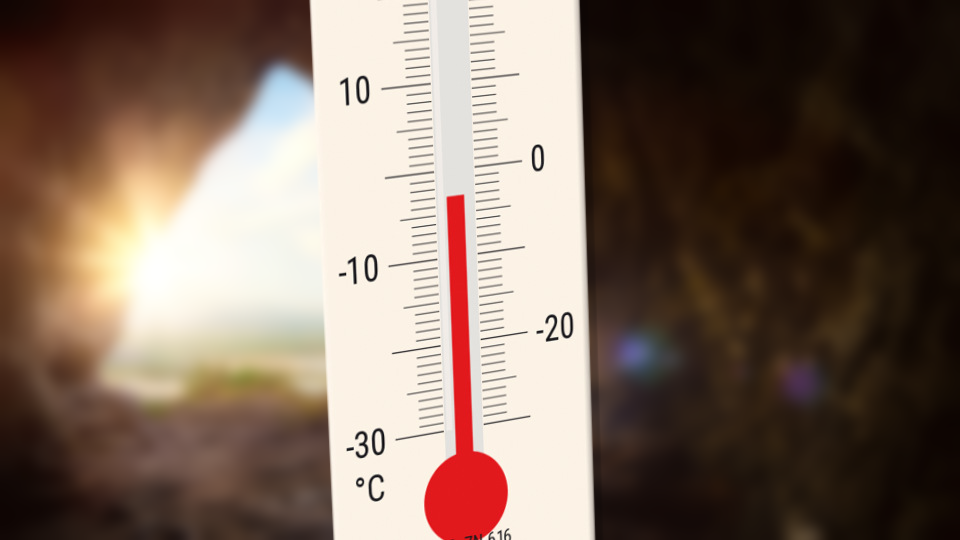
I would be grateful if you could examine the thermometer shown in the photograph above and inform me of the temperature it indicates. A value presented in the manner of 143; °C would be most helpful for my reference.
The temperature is -3; °C
